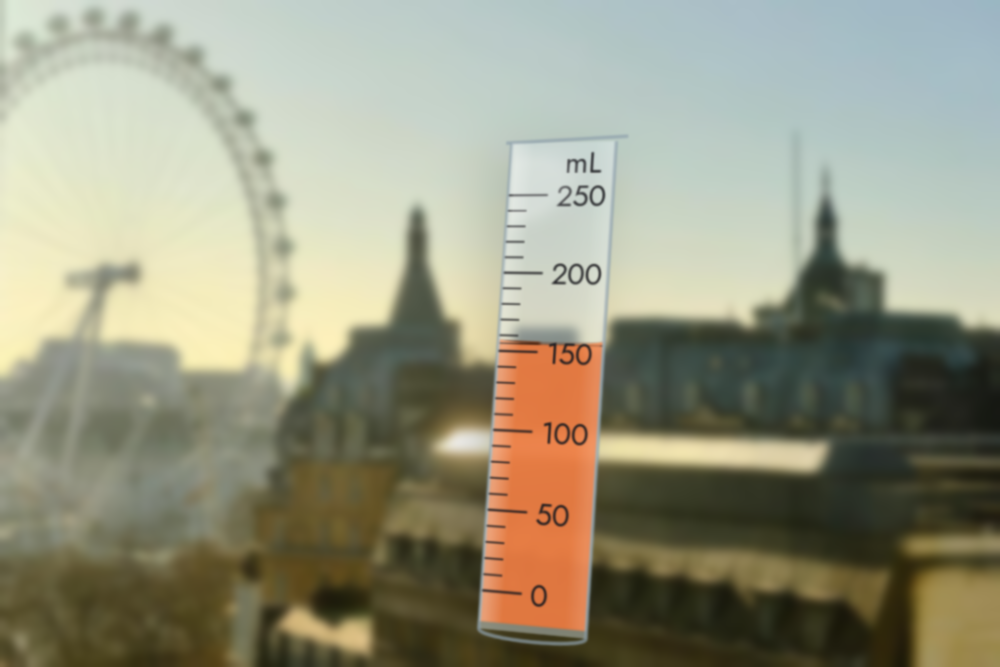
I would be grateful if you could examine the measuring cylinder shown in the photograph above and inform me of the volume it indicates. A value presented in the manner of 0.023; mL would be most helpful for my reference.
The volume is 155; mL
